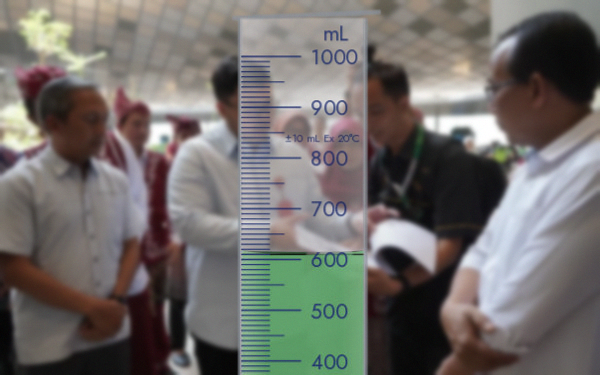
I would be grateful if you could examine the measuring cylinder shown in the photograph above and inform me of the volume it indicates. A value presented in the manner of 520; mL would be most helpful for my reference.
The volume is 610; mL
